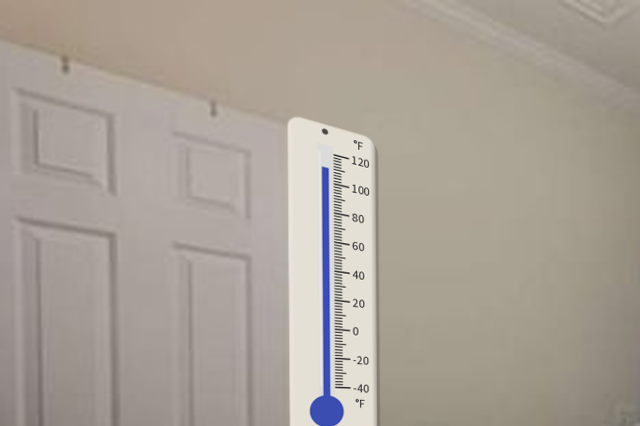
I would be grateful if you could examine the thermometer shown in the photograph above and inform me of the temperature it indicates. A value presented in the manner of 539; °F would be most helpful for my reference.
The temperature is 110; °F
